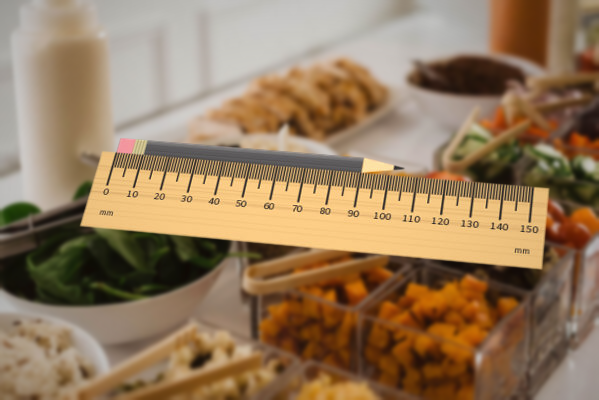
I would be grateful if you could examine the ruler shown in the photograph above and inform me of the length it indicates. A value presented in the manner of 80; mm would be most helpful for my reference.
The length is 105; mm
